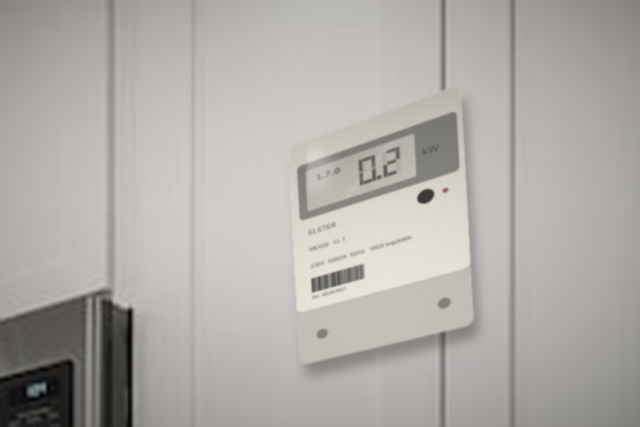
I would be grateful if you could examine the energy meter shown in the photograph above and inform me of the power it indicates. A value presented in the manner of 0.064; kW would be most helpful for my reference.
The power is 0.2; kW
